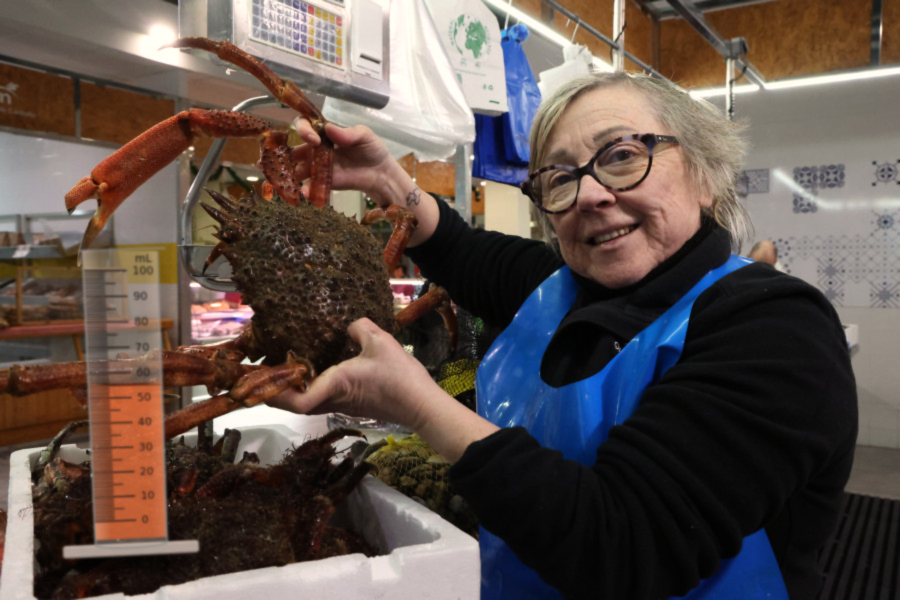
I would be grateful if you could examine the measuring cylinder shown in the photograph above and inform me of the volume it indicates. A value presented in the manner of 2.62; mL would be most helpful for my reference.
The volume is 55; mL
